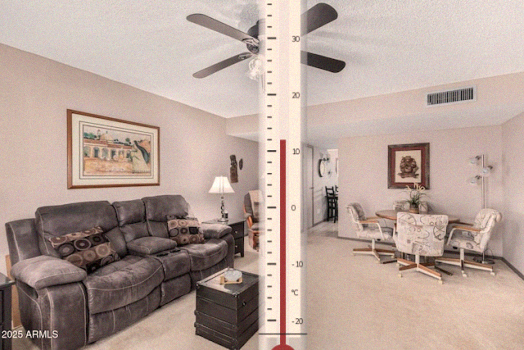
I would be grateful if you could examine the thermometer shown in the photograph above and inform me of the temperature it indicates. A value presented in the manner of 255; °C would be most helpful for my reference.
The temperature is 12; °C
